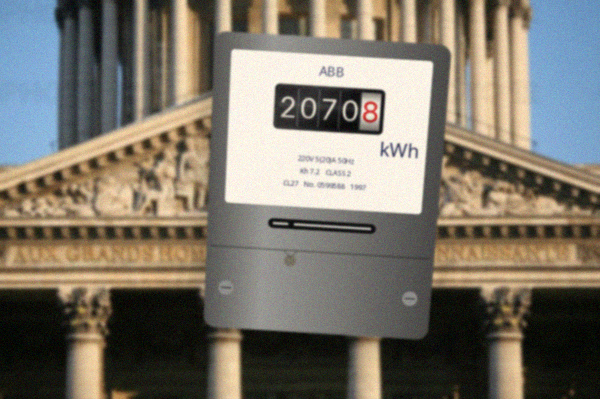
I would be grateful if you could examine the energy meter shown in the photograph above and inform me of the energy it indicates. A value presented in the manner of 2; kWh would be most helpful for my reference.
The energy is 2070.8; kWh
